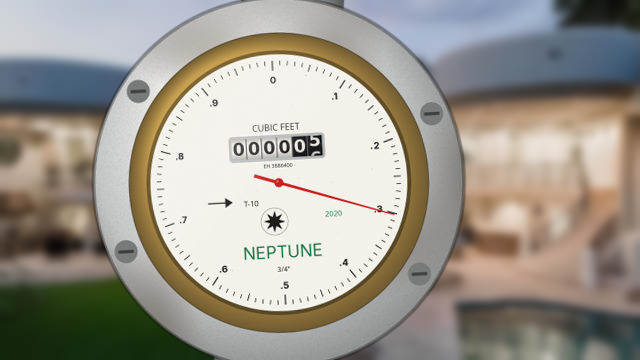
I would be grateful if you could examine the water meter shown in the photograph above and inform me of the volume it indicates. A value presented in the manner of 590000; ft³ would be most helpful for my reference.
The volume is 5.30; ft³
